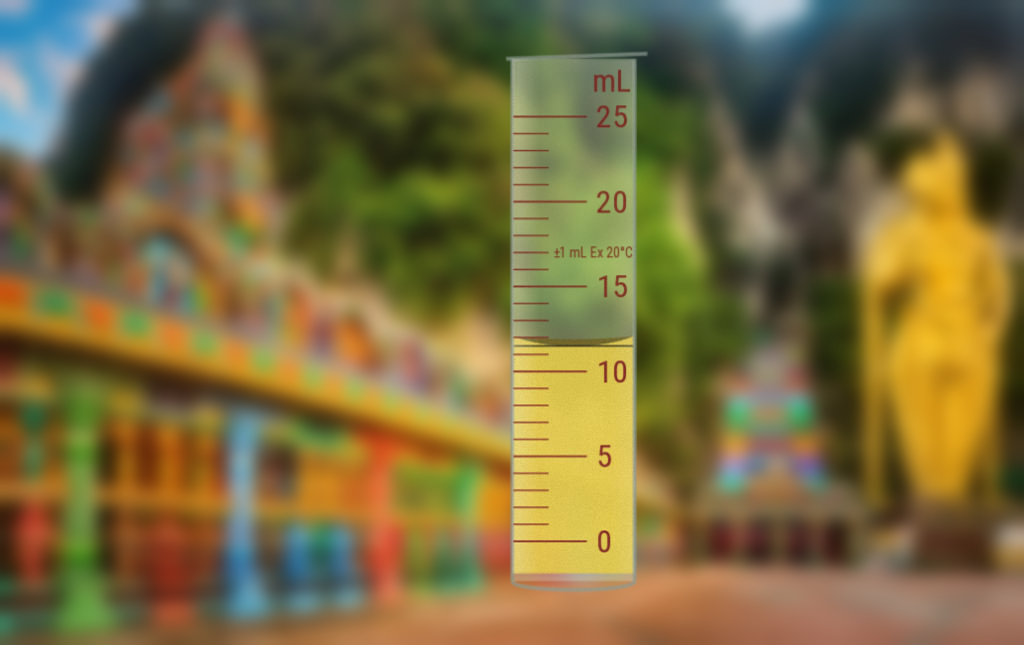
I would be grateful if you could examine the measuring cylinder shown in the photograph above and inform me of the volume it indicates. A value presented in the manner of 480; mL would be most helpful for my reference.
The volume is 11.5; mL
